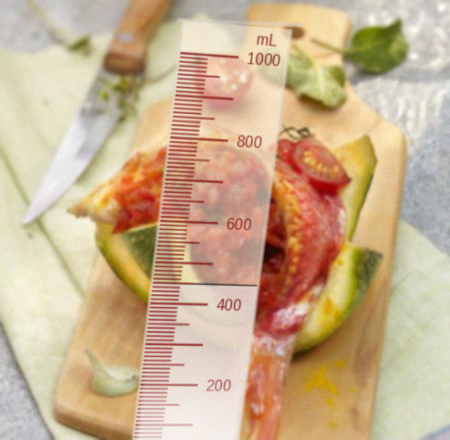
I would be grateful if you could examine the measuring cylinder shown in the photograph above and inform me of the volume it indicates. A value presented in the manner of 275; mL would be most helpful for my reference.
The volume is 450; mL
